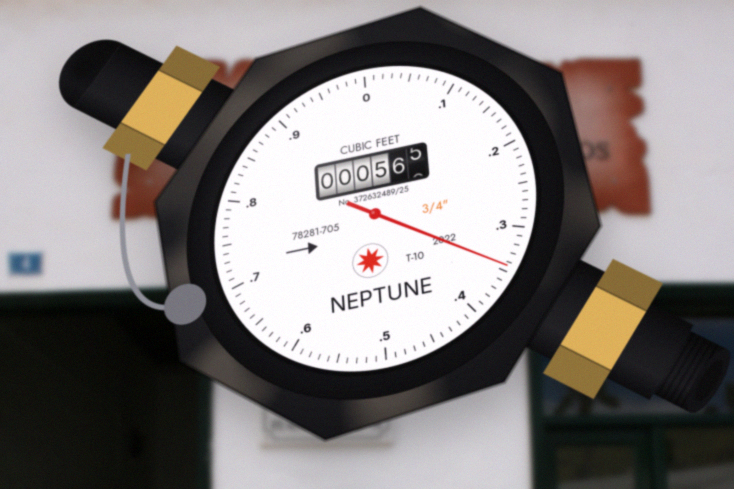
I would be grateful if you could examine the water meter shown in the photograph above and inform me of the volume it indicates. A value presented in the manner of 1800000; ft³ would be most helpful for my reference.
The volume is 565.34; ft³
